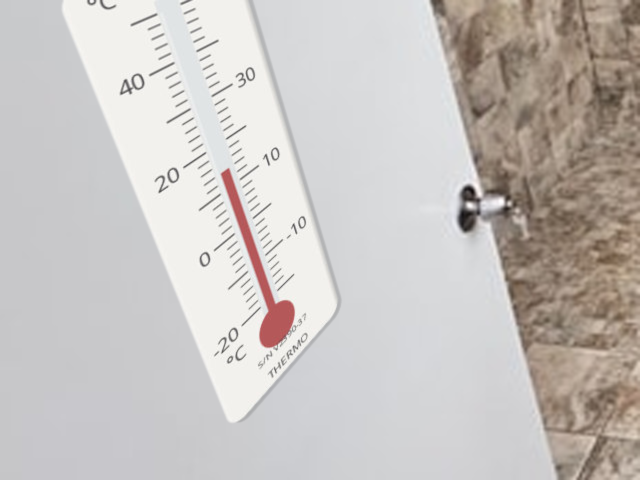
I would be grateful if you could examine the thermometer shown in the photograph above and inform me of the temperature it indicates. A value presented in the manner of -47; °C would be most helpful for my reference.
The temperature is 14; °C
